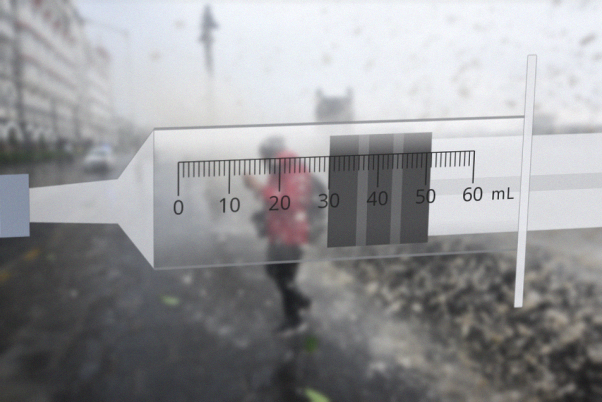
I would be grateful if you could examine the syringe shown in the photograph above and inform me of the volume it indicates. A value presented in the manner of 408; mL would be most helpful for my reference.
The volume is 30; mL
